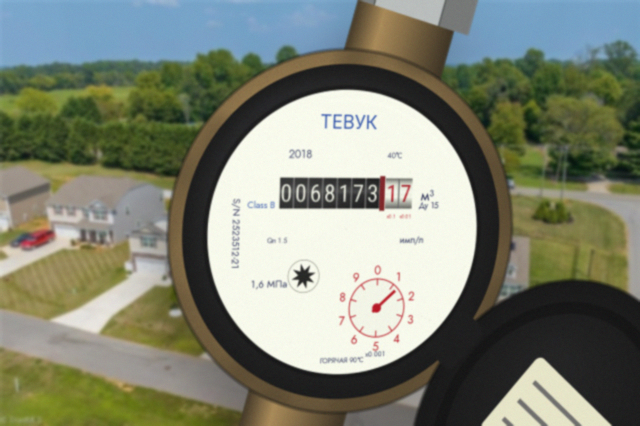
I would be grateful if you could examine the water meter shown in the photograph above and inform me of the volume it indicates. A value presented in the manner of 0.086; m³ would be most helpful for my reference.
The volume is 68173.171; m³
